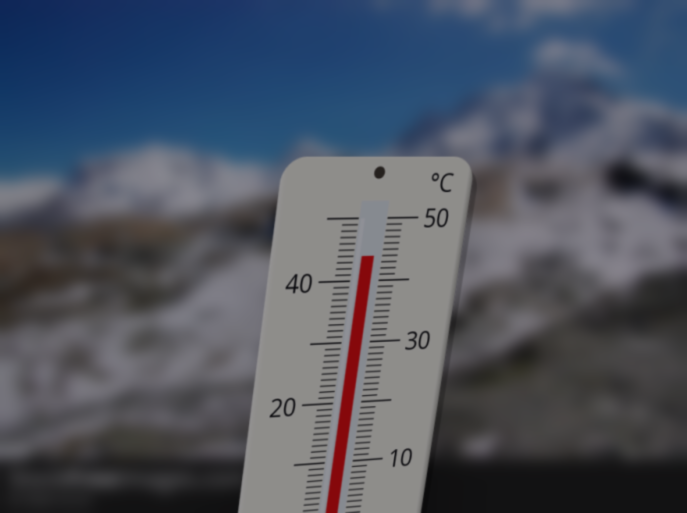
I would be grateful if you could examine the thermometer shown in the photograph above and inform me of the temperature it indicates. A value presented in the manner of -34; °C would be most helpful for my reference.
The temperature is 44; °C
